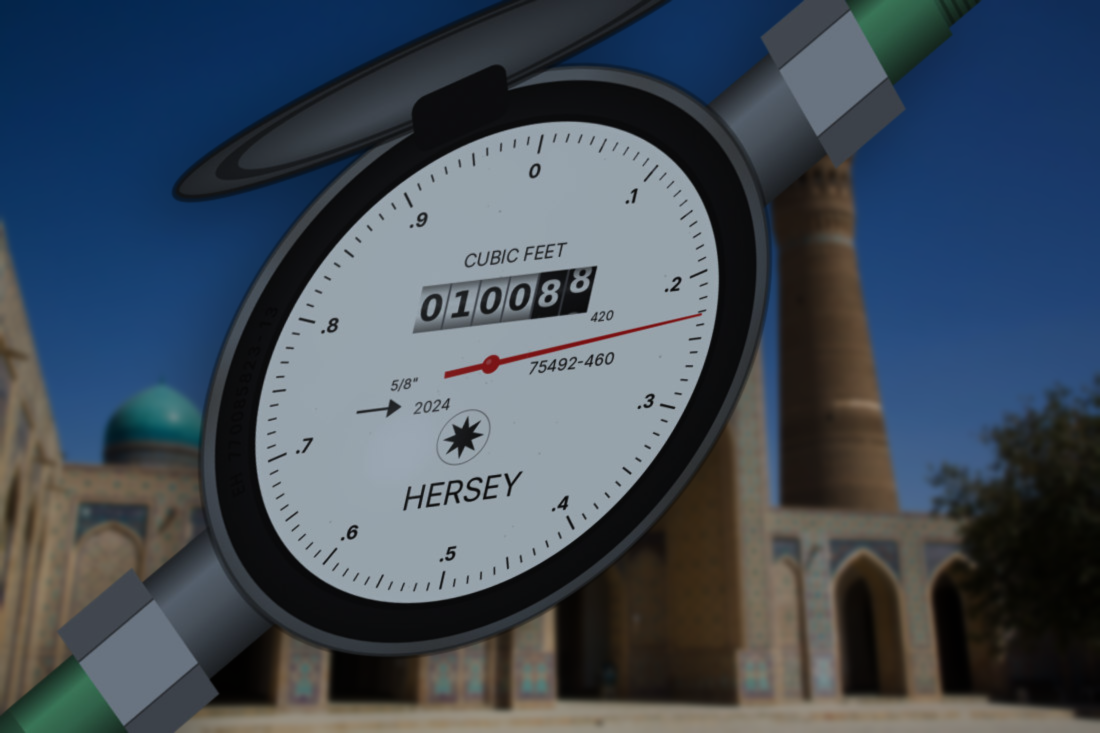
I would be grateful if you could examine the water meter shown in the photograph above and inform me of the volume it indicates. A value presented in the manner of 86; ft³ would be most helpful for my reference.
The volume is 10088.23; ft³
